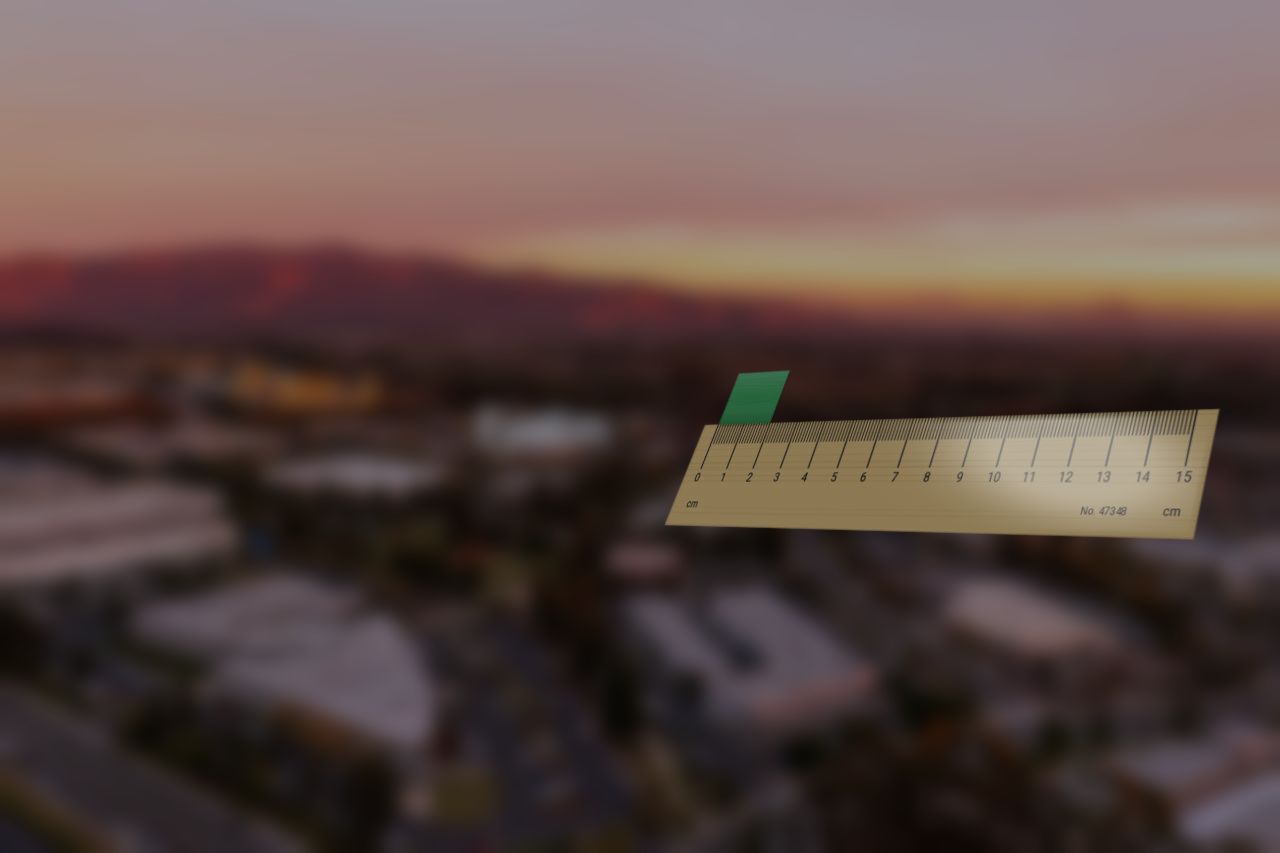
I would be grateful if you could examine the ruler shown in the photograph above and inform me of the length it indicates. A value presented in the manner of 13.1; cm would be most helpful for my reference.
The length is 2; cm
